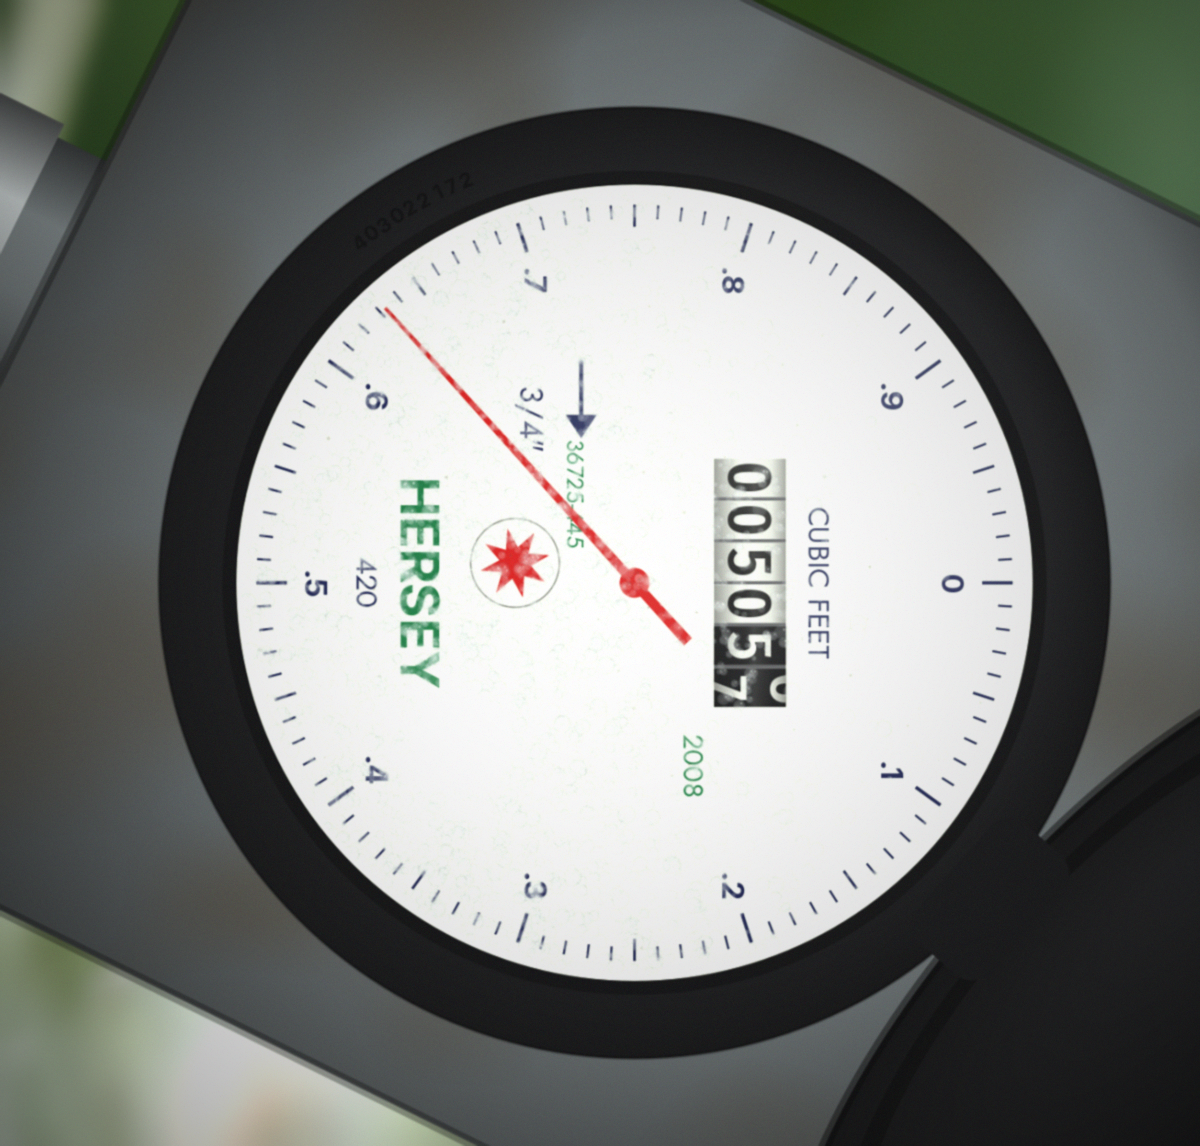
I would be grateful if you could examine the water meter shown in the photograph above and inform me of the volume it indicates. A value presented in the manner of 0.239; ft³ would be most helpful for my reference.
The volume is 5056.63; ft³
